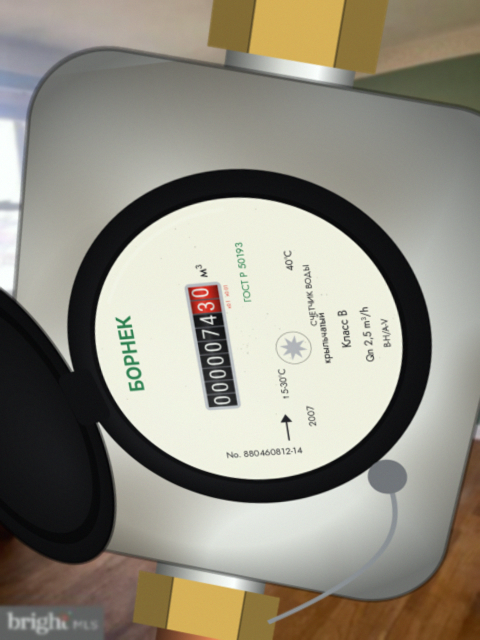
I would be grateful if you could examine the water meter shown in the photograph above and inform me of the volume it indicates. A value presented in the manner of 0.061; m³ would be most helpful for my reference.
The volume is 74.30; m³
